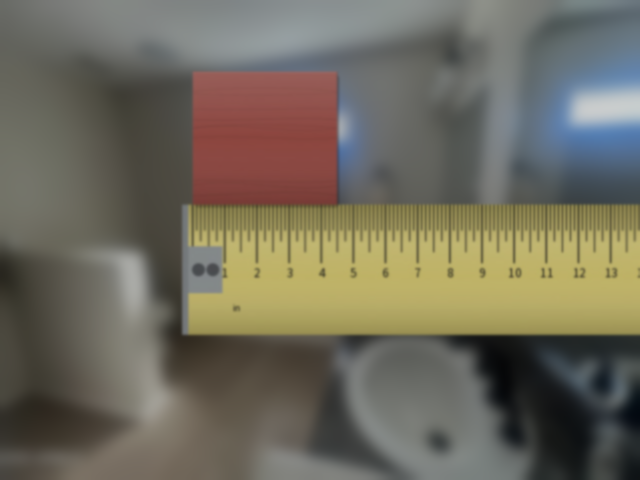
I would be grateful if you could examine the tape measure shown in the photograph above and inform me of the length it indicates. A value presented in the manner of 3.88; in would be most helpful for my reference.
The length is 4.5; in
